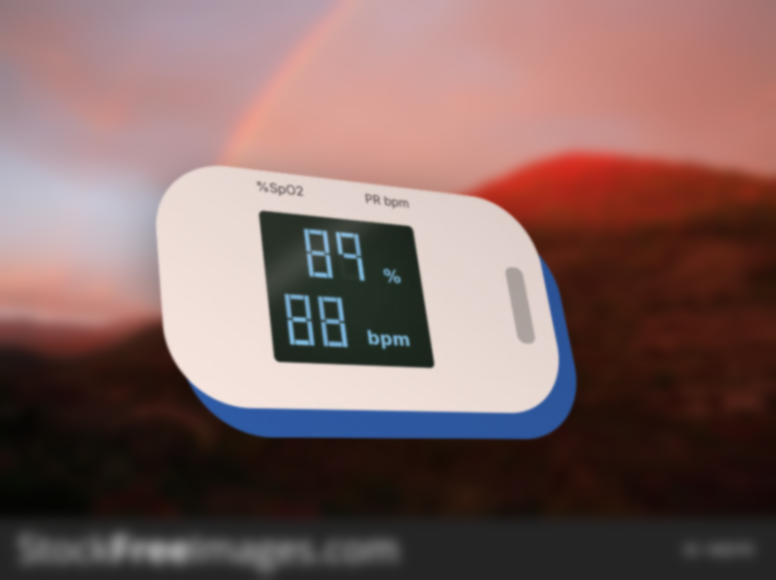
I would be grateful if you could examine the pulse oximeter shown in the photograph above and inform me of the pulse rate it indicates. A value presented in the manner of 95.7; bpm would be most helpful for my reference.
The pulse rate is 88; bpm
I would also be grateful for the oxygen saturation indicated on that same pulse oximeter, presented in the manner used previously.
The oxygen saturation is 89; %
